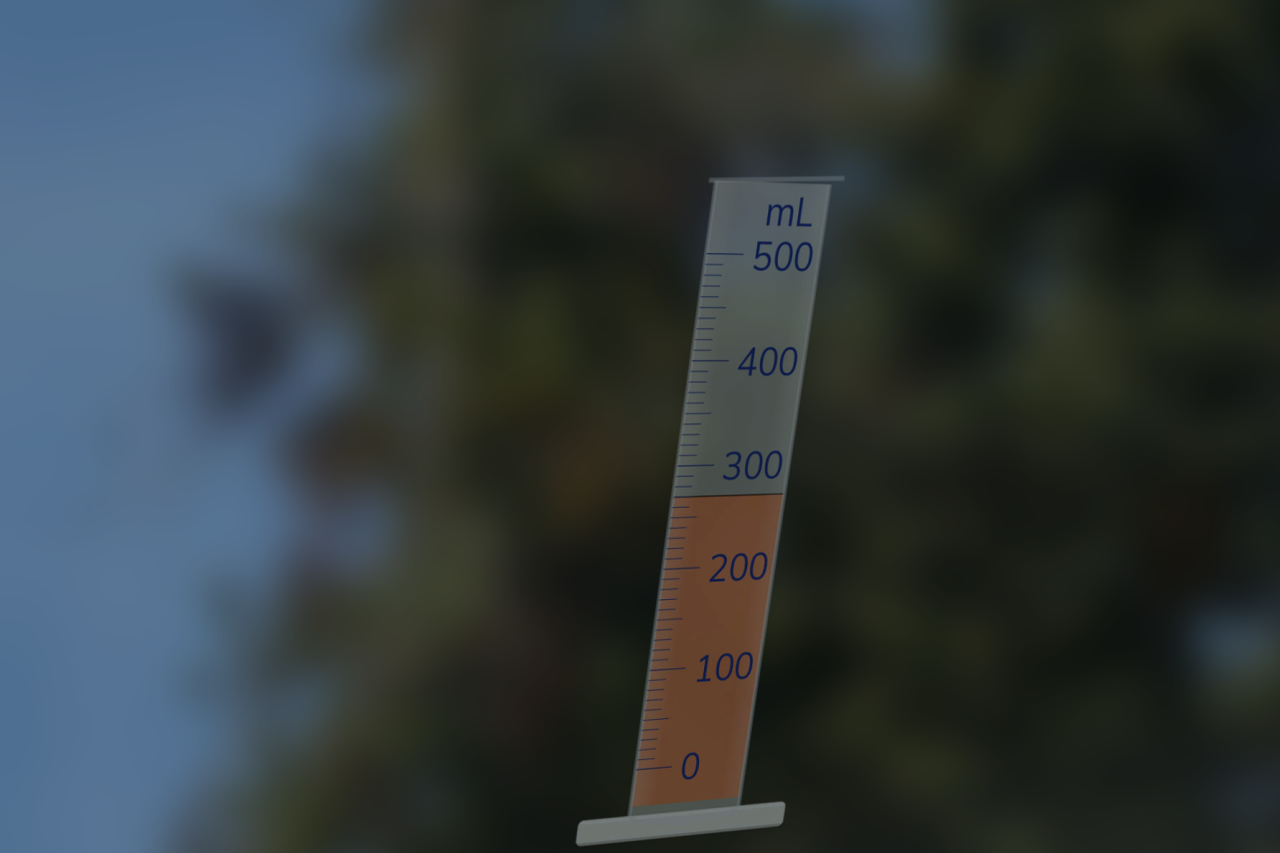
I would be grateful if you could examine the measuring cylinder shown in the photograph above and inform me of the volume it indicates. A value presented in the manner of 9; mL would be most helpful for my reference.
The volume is 270; mL
